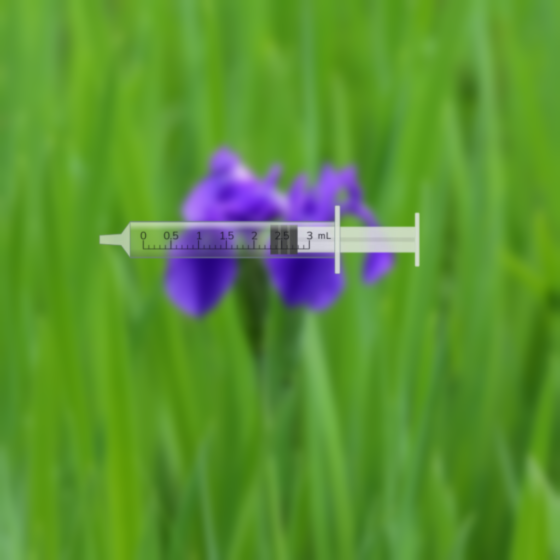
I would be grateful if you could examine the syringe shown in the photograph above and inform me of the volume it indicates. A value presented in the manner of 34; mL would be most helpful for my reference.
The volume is 2.3; mL
